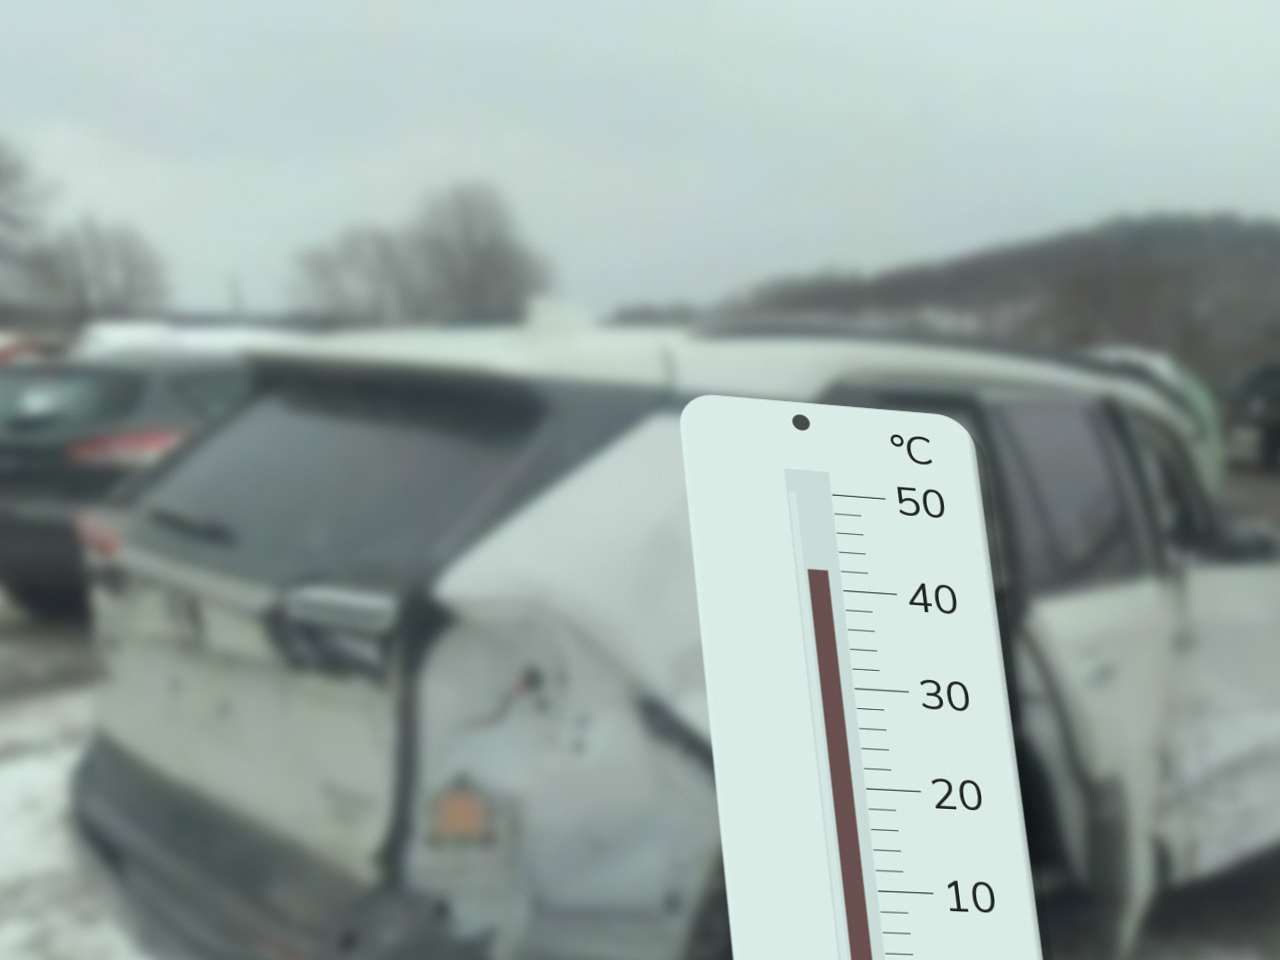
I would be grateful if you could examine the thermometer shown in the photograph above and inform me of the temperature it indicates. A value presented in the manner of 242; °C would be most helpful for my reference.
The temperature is 42; °C
